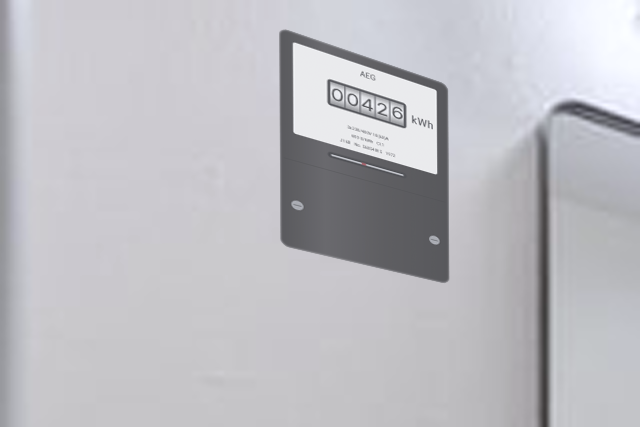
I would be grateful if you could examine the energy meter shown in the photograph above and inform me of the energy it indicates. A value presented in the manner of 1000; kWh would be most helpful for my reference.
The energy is 426; kWh
